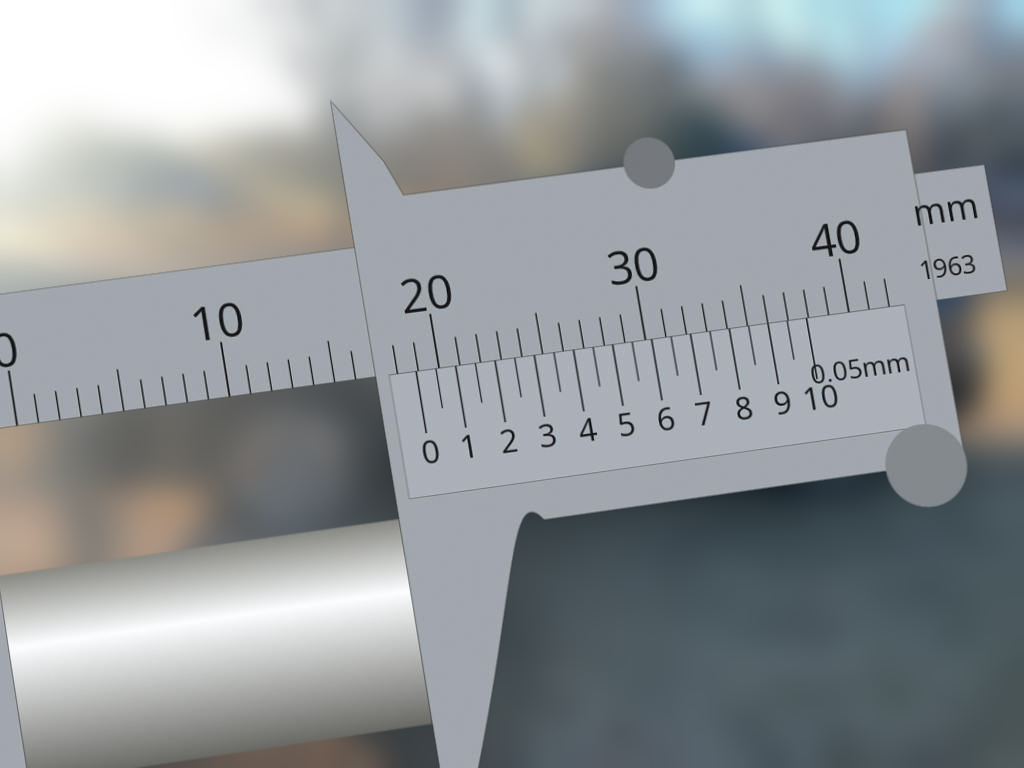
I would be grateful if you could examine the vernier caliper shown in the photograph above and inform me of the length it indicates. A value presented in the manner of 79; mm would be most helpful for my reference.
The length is 18.9; mm
